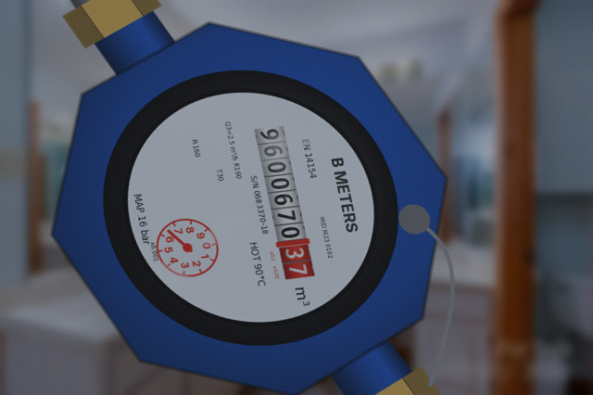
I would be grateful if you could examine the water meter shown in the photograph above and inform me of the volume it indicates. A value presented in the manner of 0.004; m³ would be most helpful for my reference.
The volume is 9600670.376; m³
